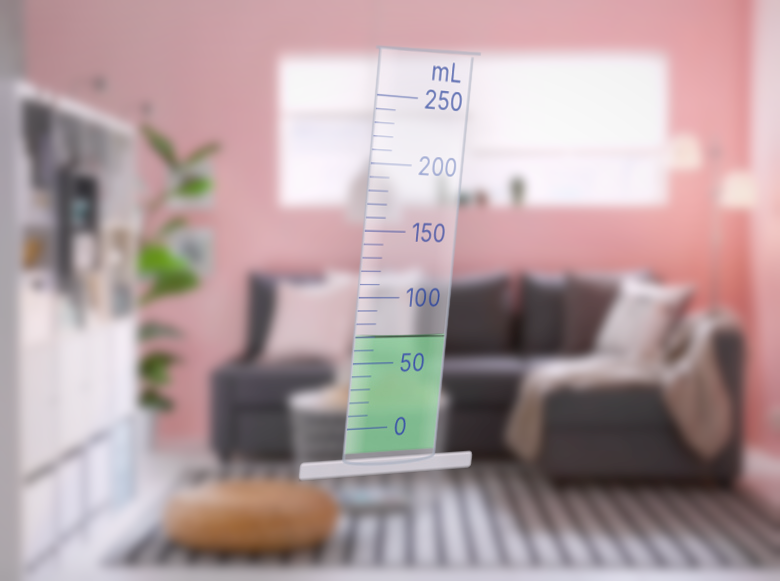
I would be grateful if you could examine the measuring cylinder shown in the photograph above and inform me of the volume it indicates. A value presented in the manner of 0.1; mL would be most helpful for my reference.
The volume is 70; mL
